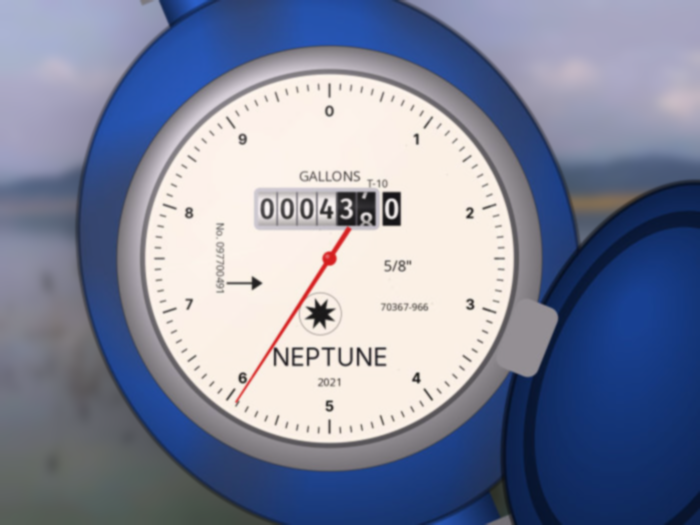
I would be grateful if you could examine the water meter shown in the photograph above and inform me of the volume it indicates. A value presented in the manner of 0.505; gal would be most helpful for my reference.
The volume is 4375.9; gal
